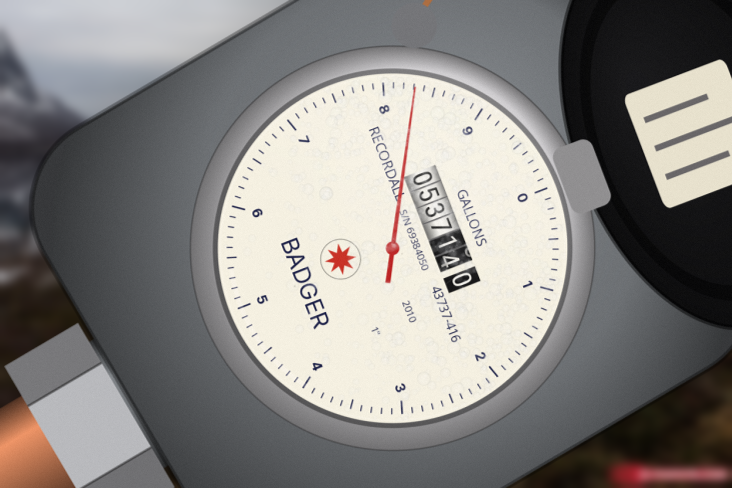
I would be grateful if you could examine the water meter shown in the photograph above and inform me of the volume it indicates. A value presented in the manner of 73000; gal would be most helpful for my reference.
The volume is 537138.3; gal
